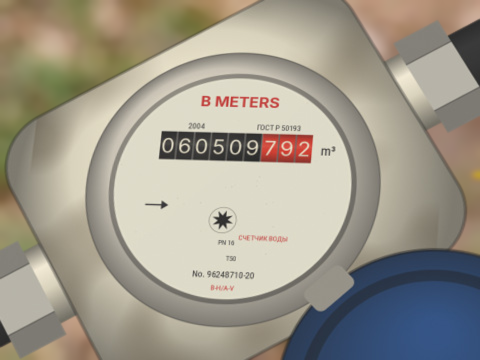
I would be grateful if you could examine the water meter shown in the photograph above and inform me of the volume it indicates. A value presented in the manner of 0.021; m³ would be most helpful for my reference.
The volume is 60509.792; m³
